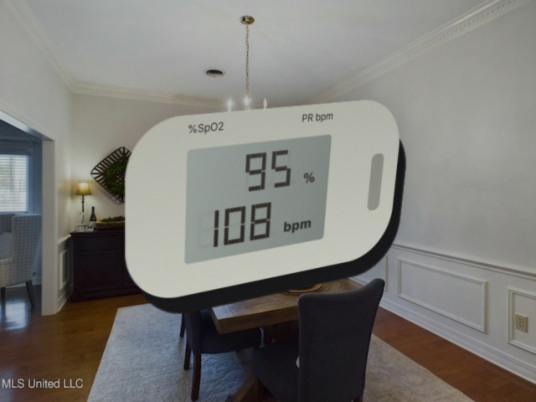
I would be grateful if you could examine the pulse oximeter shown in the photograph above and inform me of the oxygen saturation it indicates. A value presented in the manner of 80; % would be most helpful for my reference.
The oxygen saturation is 95; %
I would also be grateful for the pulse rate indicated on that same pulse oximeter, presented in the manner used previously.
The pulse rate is 108; bpm
